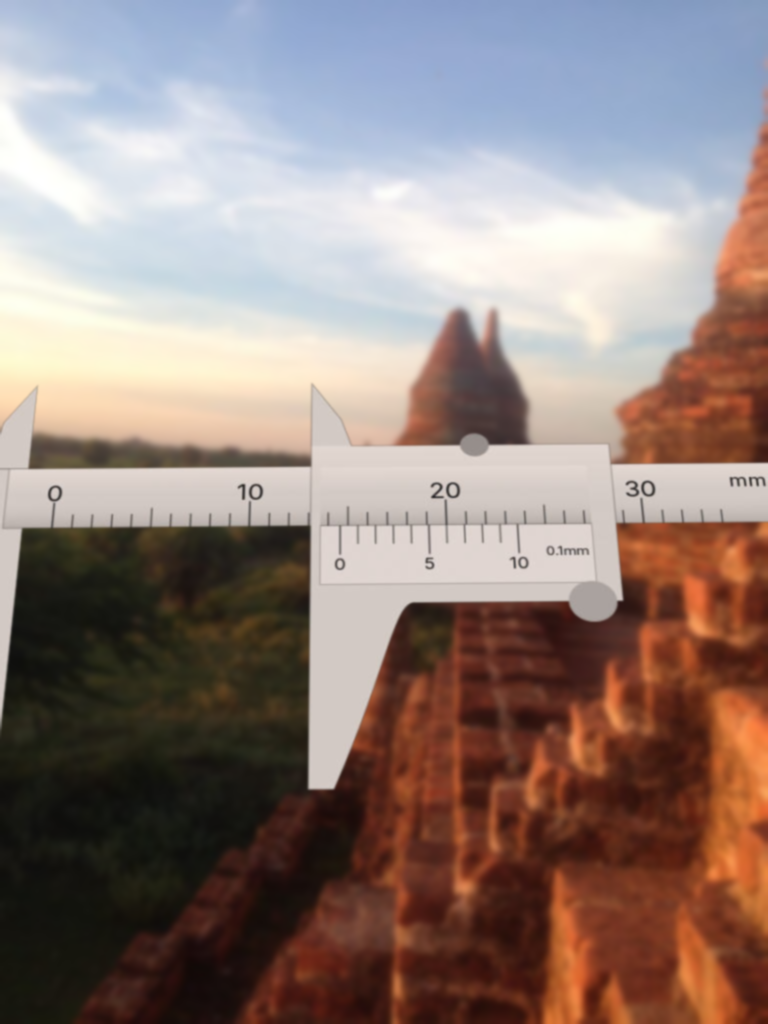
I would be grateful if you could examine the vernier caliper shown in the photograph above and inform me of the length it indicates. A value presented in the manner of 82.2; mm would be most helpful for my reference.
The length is 14.6; mm
